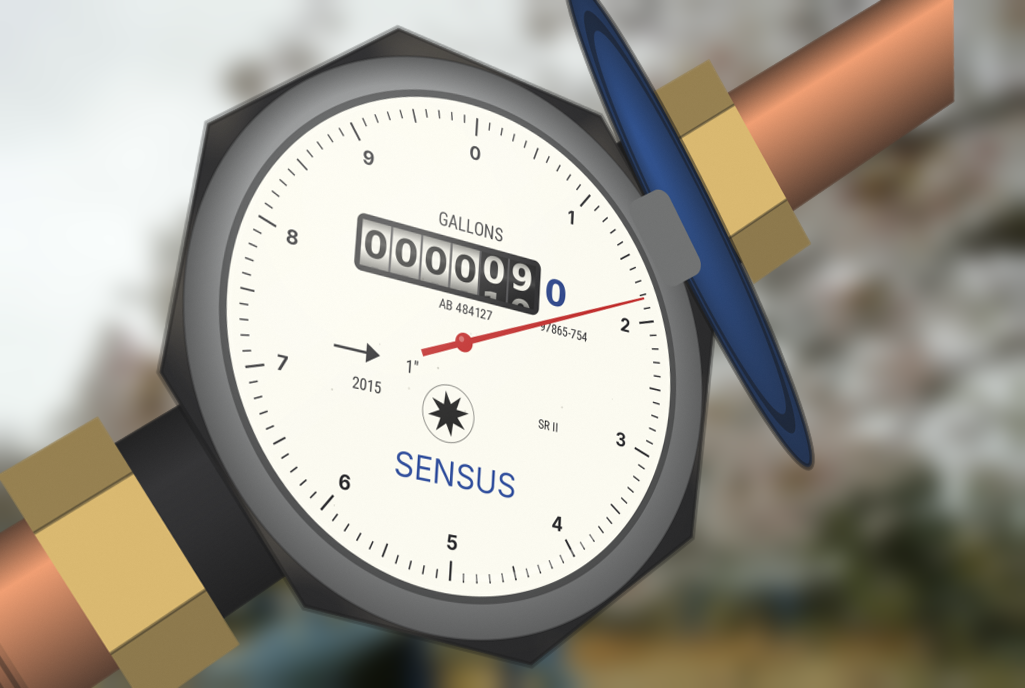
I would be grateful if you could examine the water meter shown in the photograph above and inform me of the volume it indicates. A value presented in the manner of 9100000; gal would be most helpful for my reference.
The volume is 91.8; gal
